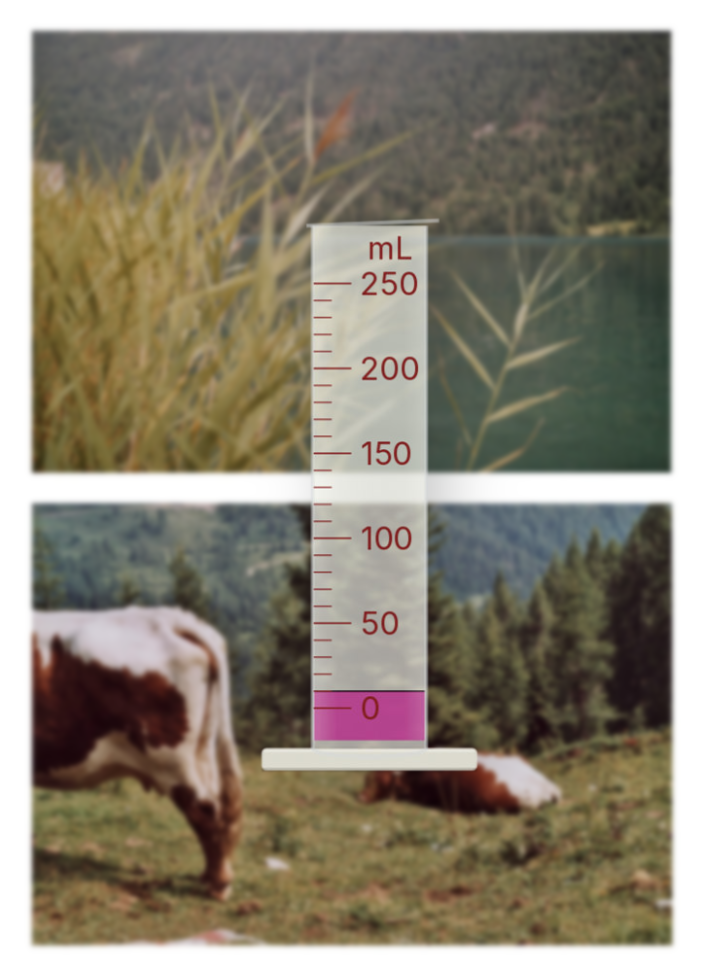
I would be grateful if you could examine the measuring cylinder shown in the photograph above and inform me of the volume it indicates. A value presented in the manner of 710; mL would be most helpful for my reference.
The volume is 10; mL
